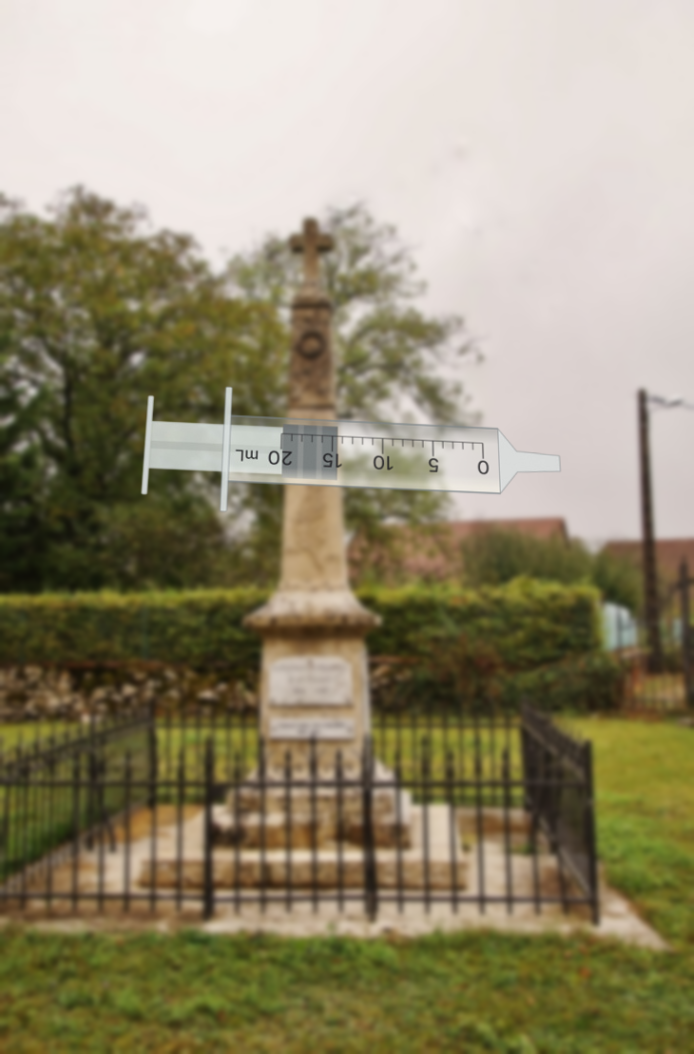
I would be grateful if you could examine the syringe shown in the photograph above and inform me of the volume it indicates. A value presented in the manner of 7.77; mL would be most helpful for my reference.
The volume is 14.5; mL
